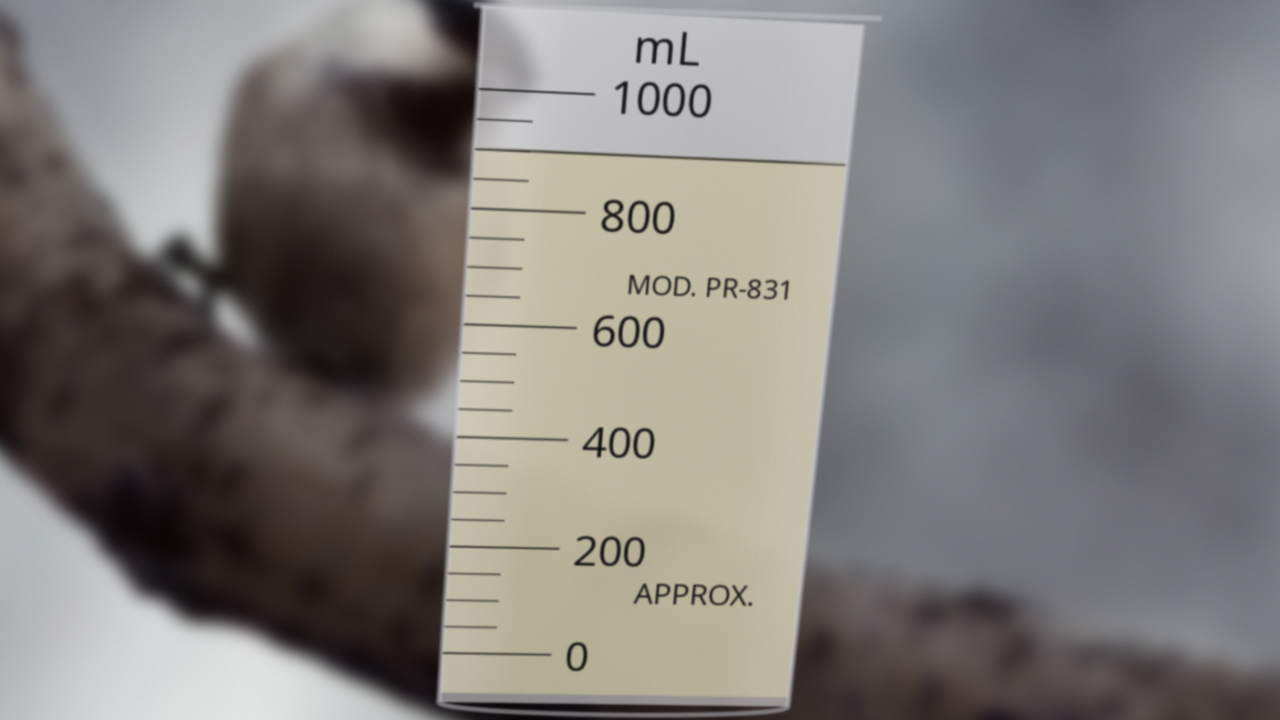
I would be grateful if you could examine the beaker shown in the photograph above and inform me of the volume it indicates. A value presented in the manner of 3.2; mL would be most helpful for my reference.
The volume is 900; mL
